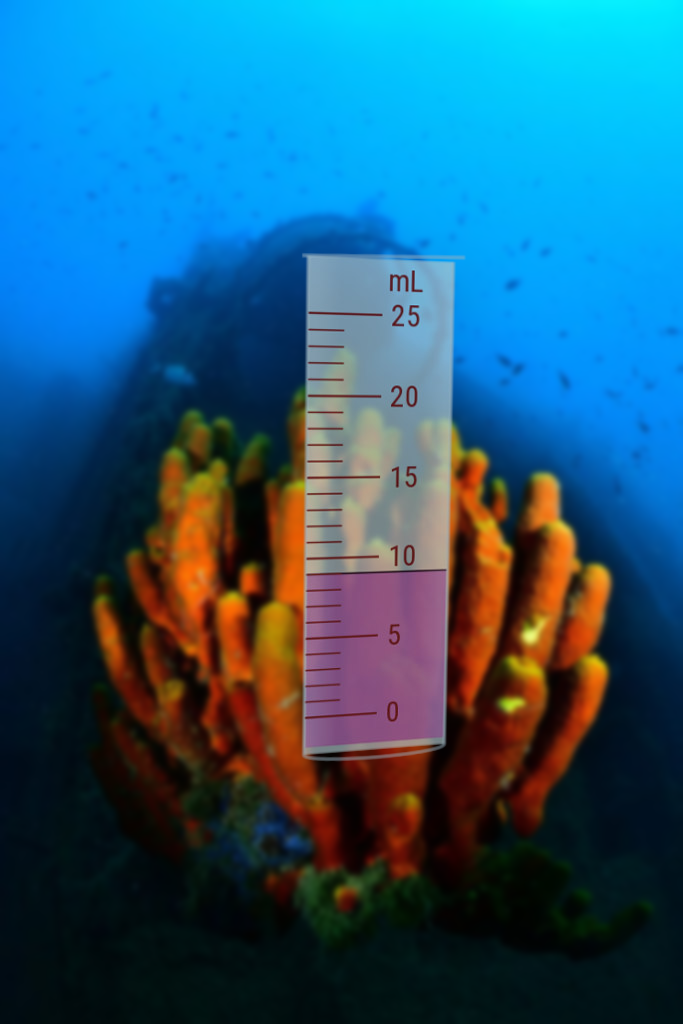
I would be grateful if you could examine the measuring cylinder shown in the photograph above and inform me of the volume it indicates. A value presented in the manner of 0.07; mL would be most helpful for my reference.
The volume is 9; mL
